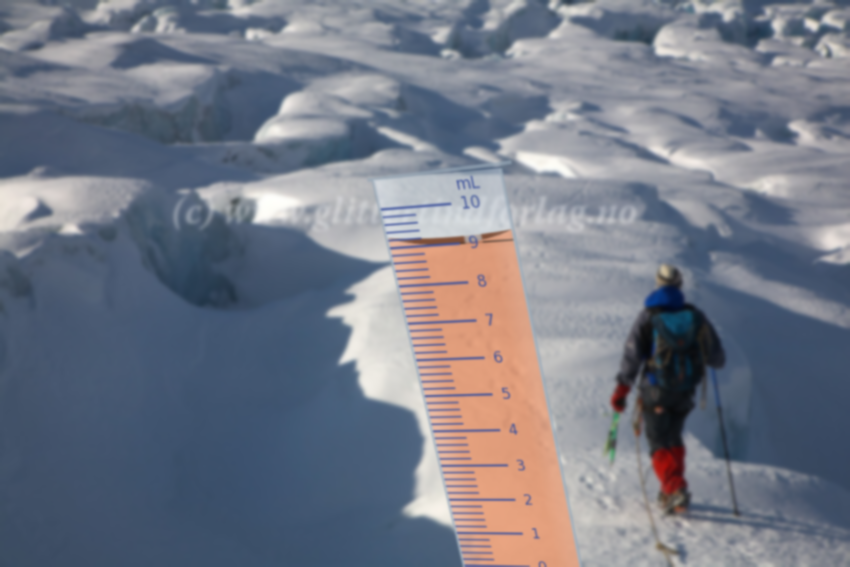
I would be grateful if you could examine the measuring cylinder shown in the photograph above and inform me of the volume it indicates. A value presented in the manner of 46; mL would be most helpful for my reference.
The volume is 9; mL
